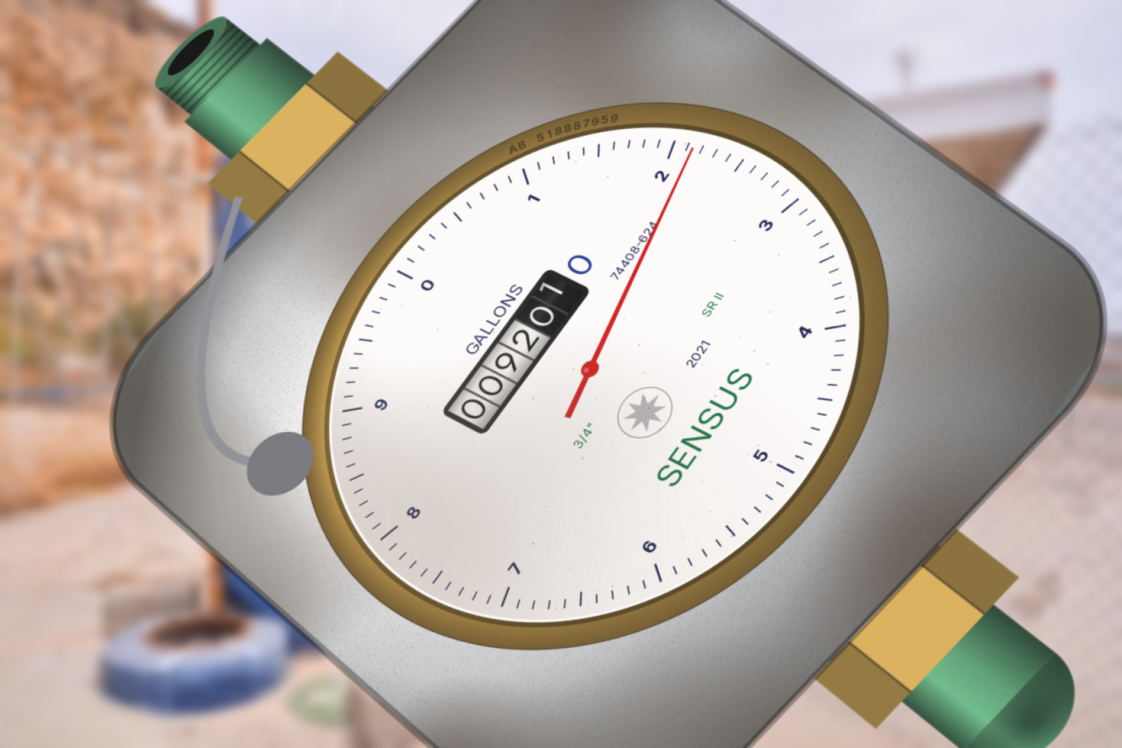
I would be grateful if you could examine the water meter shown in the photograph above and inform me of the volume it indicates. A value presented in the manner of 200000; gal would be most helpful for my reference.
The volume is 92012.1; gal
